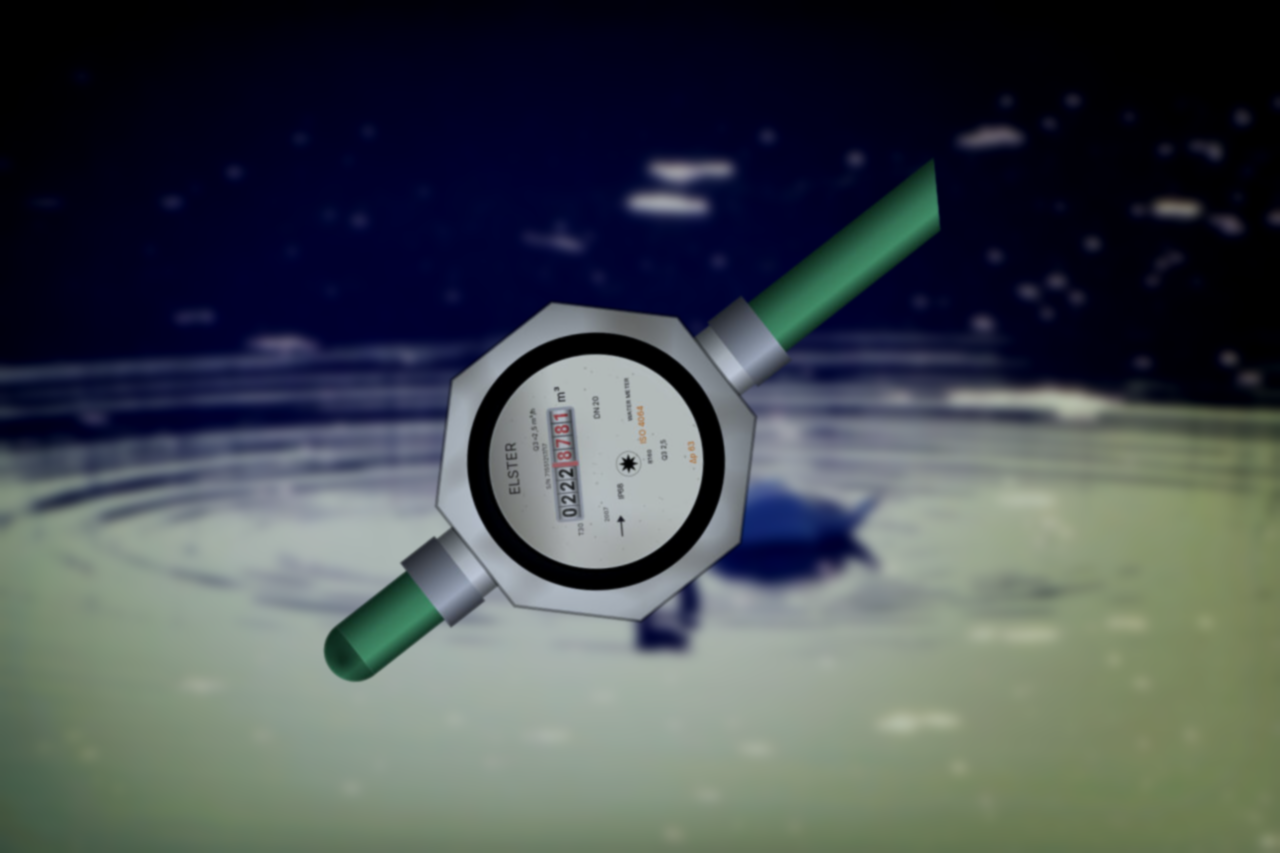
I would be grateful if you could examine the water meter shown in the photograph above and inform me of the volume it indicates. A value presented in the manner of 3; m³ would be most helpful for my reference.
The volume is 222.8781; m³
